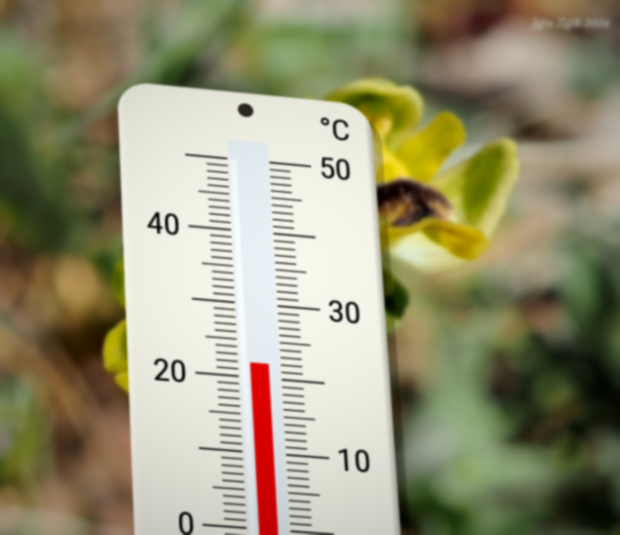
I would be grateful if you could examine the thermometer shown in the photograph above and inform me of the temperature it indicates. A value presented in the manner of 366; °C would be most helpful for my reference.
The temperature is 22; °C
